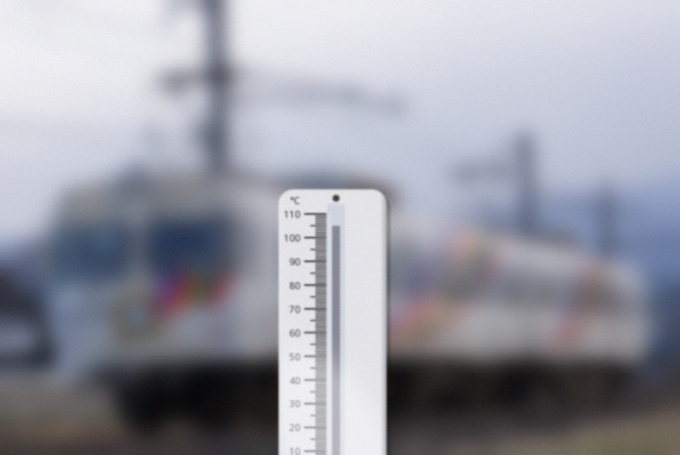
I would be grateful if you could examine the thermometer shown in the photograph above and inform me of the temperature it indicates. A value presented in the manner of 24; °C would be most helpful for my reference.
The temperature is 105; °C
